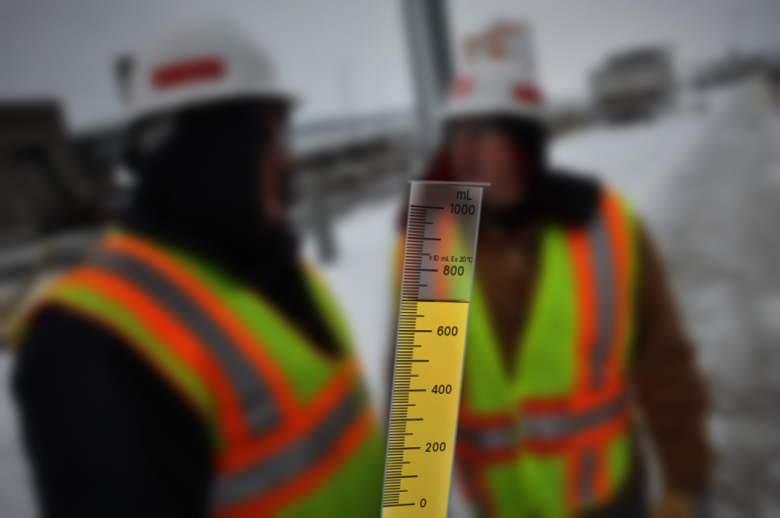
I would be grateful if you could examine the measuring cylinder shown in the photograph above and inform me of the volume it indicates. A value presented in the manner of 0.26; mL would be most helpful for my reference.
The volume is 700; mL
